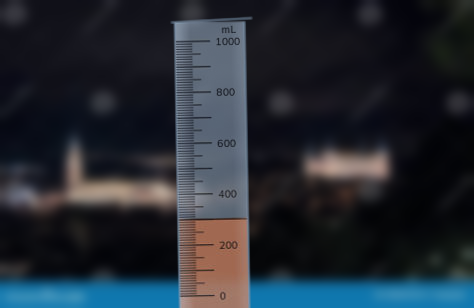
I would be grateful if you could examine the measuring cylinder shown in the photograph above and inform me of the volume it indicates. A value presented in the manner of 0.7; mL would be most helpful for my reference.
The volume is 300; mL
